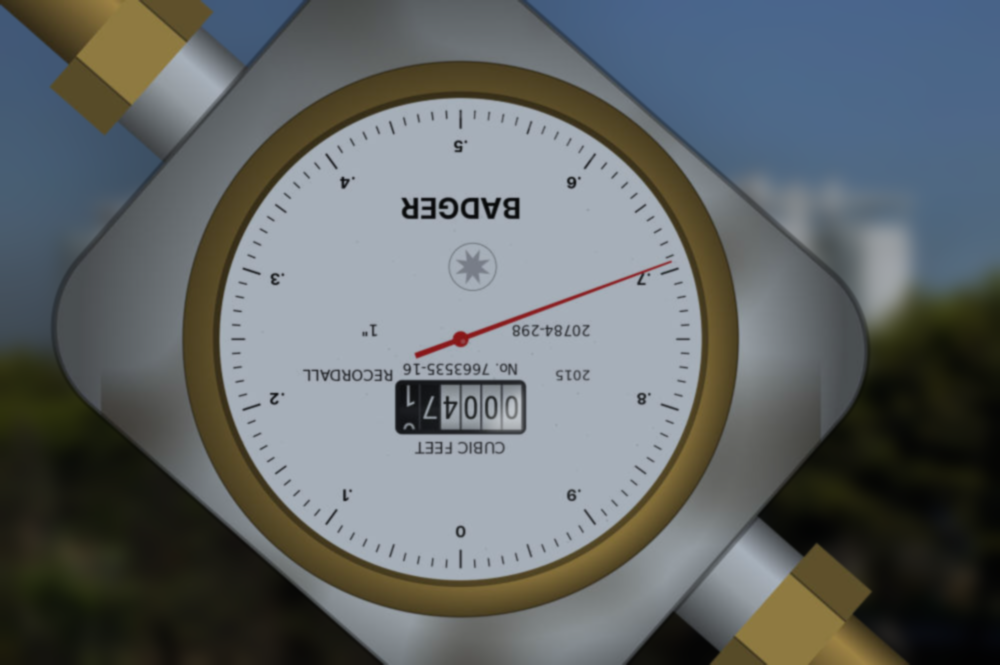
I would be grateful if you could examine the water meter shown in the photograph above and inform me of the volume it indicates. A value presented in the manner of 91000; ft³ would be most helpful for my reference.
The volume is 470.69; ft³
